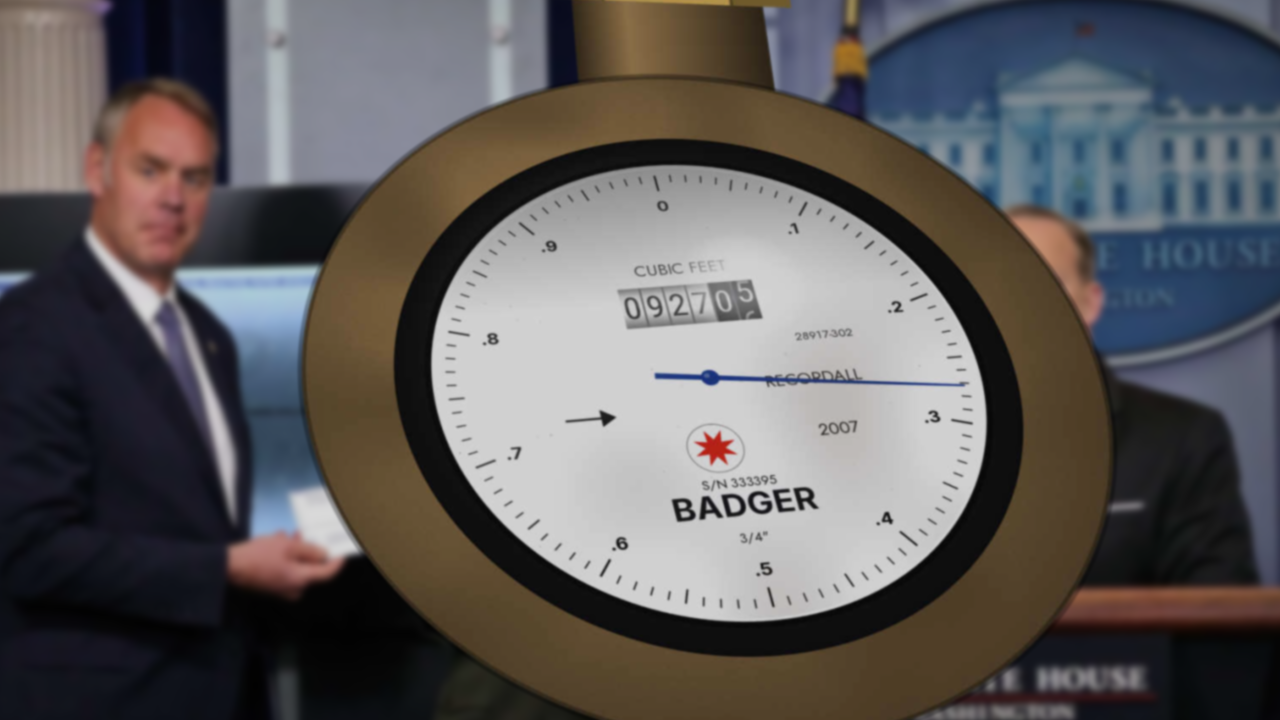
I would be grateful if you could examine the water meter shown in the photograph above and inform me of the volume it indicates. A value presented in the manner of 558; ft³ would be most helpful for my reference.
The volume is 92705.27; ft³
